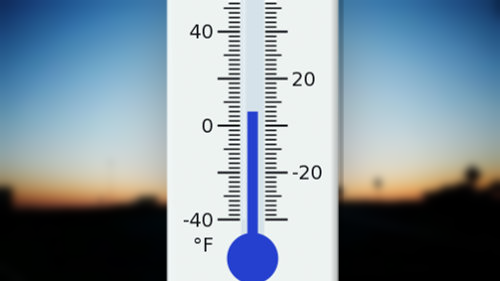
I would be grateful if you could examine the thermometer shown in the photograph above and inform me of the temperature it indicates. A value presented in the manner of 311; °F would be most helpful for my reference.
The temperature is 6; °F
